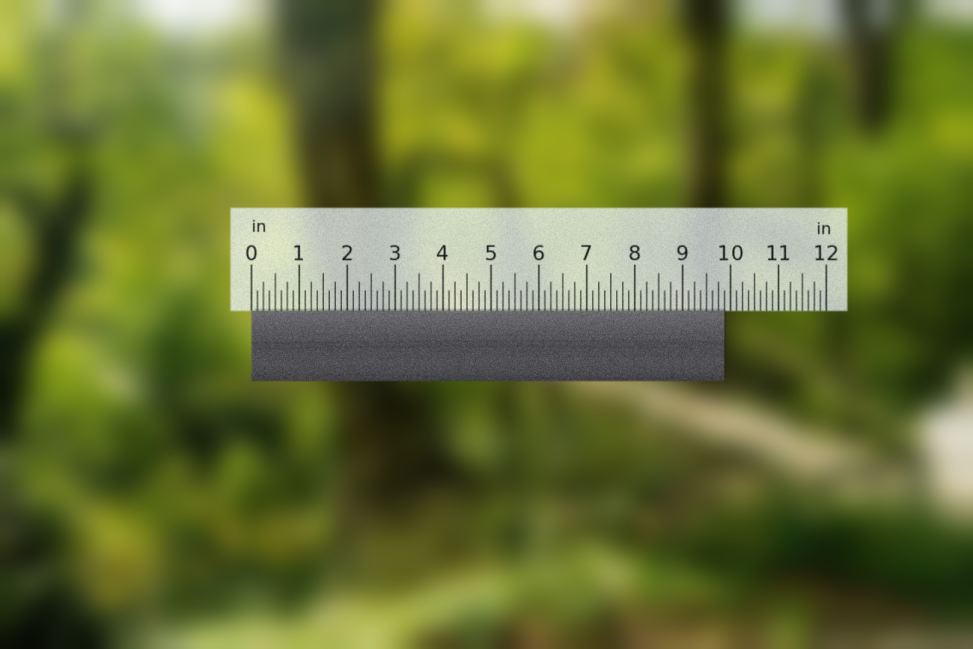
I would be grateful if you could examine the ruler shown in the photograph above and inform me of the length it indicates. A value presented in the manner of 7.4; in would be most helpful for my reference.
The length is 9.875; in
